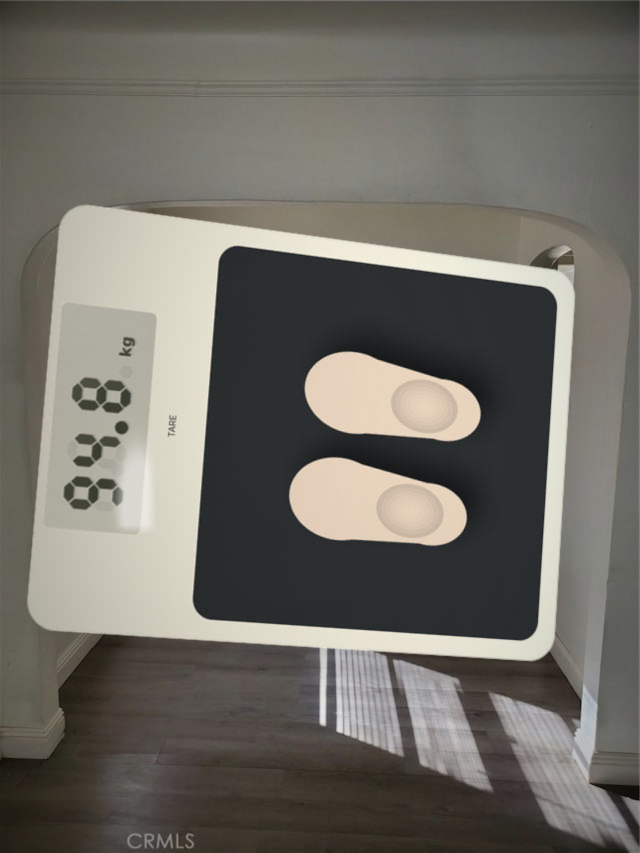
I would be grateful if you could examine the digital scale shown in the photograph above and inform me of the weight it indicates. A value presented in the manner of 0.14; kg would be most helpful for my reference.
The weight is 94.8; kg
